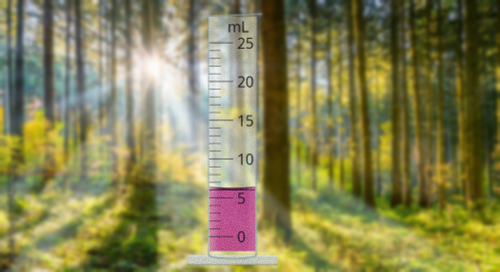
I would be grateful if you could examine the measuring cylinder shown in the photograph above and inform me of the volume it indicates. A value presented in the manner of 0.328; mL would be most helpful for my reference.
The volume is 6; mL
